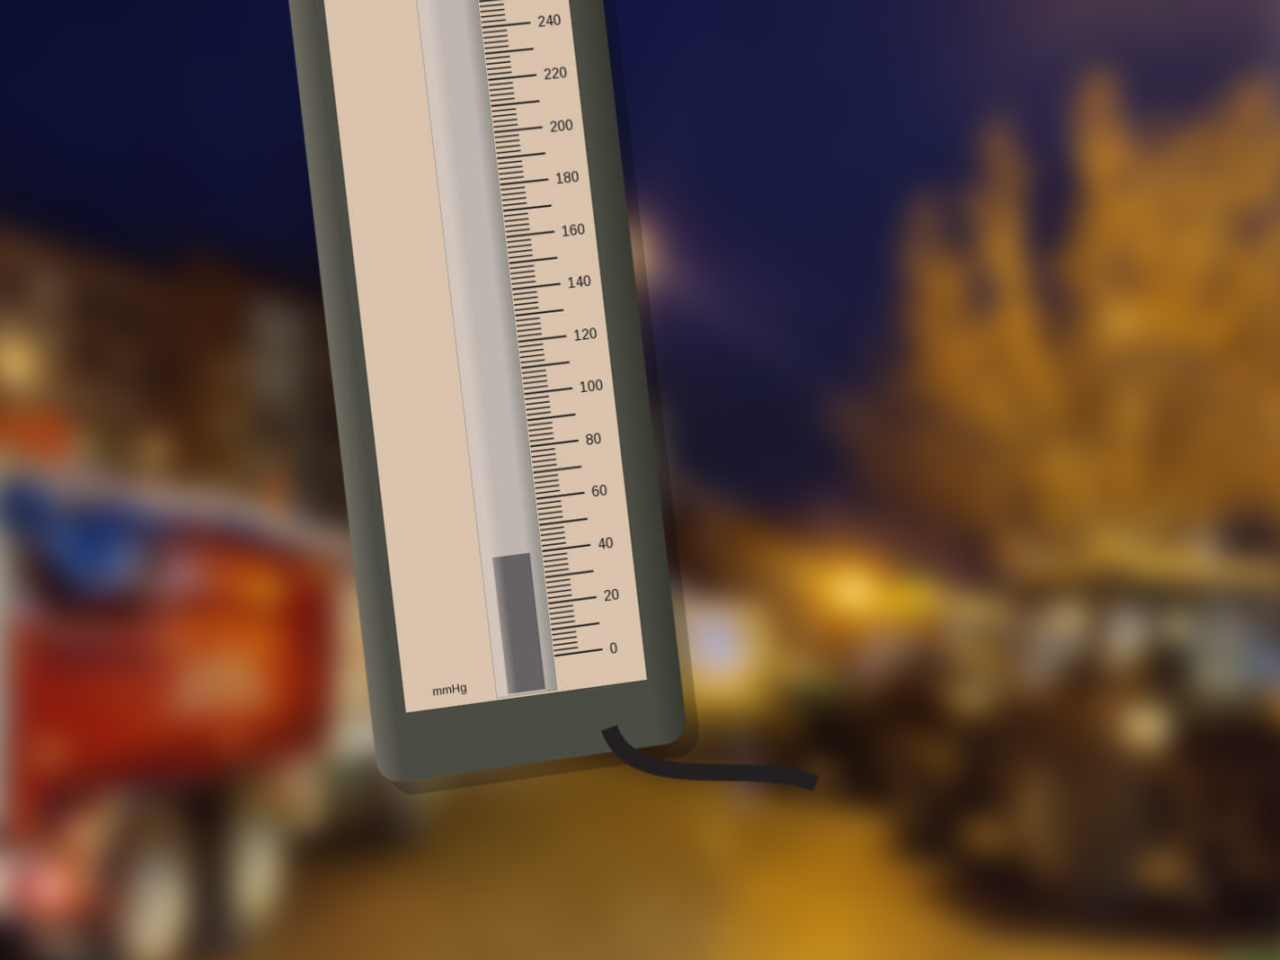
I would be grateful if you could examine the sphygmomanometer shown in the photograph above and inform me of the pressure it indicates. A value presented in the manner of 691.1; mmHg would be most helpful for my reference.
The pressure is 40; mmHg
